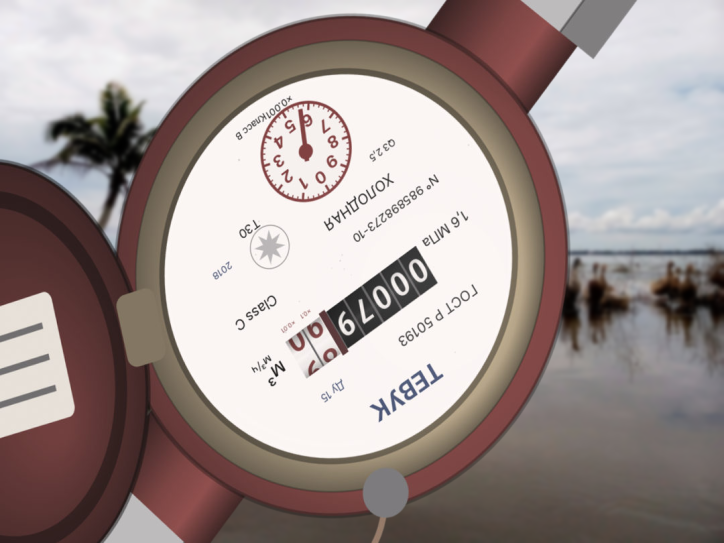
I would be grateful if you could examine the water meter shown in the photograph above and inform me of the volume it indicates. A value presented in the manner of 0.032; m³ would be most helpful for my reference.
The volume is 79.895; m³
